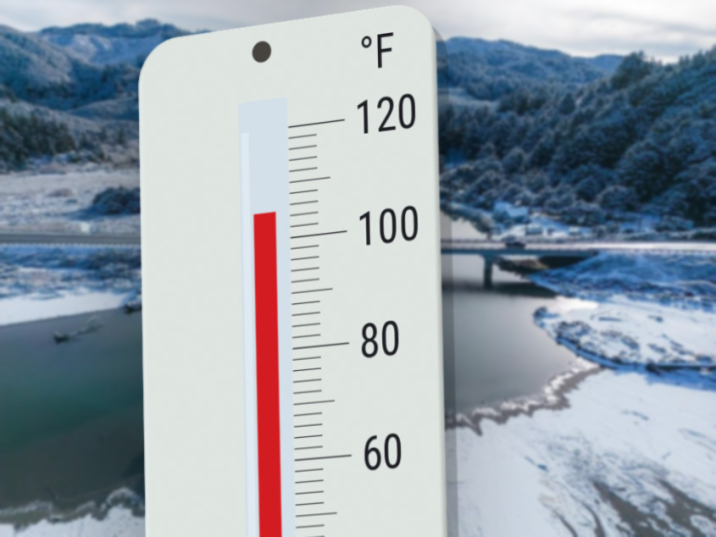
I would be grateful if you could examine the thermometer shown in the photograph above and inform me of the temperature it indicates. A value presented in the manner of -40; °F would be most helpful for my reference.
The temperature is 105; °F
